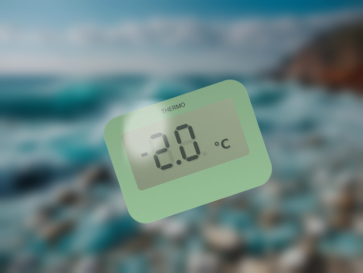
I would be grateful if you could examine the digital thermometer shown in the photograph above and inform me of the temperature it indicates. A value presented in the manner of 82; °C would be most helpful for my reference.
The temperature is -2.0; °C
